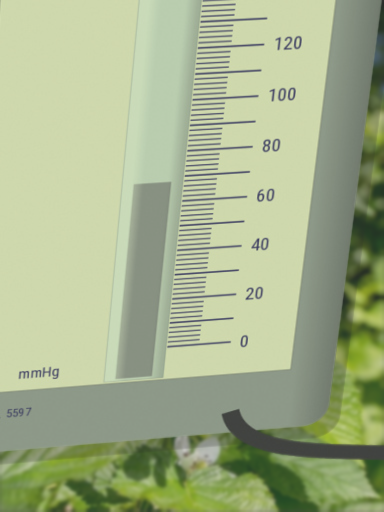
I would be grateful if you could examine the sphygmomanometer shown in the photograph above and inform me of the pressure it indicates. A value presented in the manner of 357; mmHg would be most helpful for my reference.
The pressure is 68; mmHg
